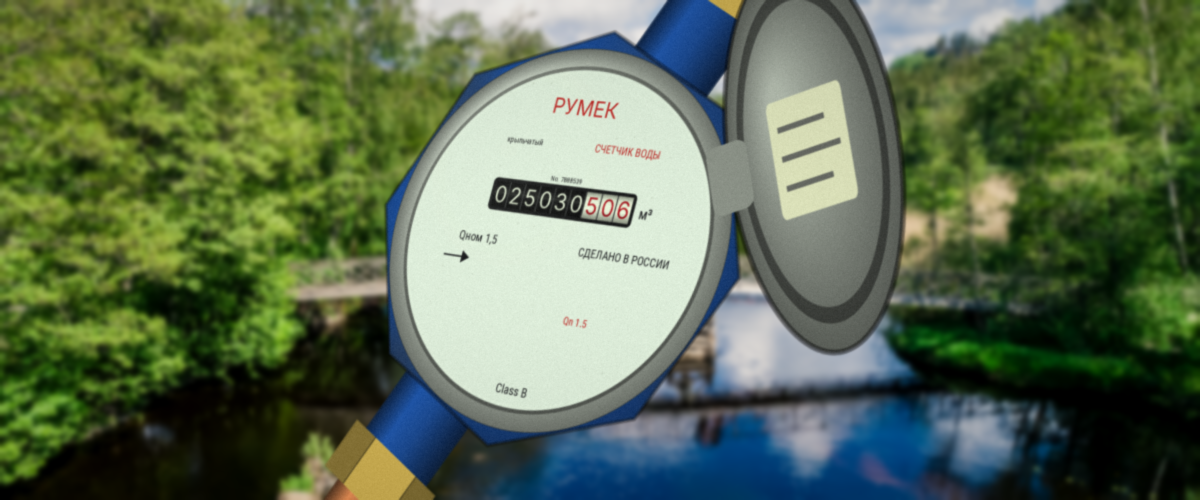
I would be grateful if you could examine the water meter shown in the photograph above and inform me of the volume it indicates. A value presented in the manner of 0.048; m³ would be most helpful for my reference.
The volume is 25030.506; m³
